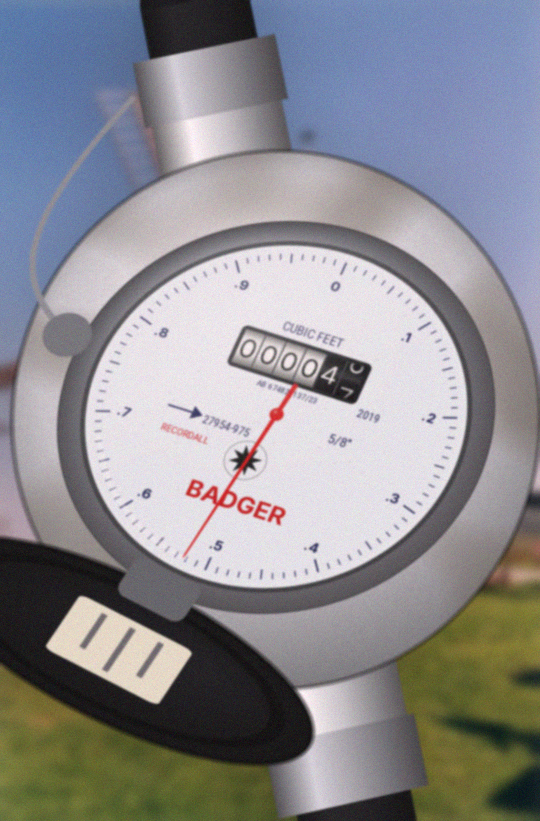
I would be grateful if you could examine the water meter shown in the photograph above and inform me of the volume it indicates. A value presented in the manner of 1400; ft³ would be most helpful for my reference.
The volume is 46.52; ft³
